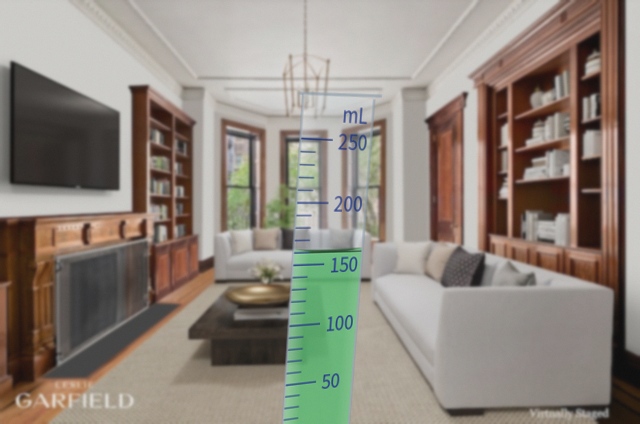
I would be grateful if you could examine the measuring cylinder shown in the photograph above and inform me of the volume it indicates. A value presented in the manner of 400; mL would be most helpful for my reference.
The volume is 160; mL
